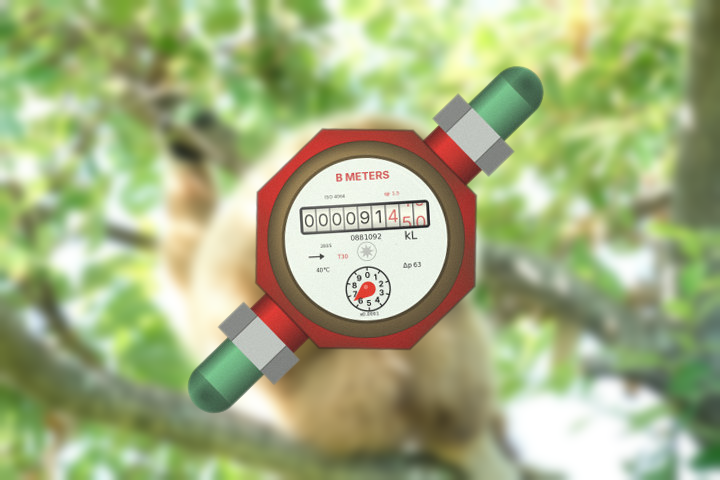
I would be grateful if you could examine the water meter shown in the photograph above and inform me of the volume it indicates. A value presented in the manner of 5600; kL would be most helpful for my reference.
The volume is 91.4496; kL
